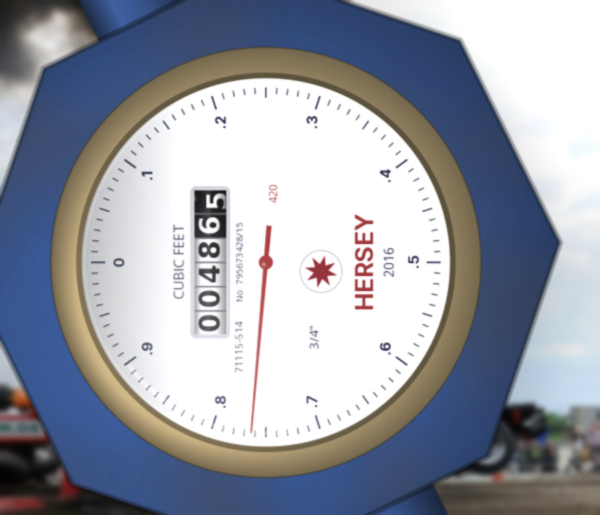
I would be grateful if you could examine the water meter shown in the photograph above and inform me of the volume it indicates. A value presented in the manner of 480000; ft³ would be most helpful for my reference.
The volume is 4864.76; ft³
